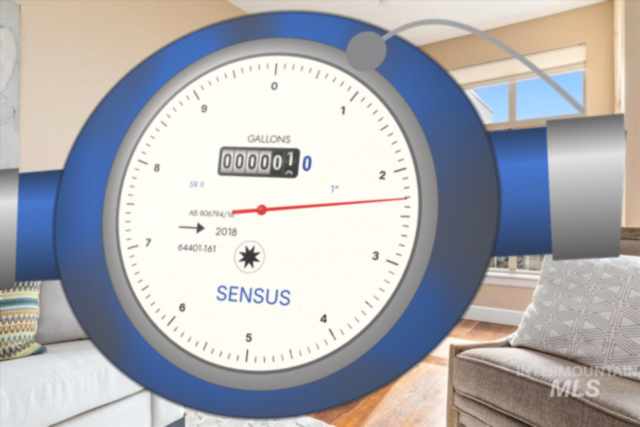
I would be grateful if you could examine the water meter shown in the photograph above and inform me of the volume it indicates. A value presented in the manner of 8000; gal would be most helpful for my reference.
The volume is 12.3; gal
